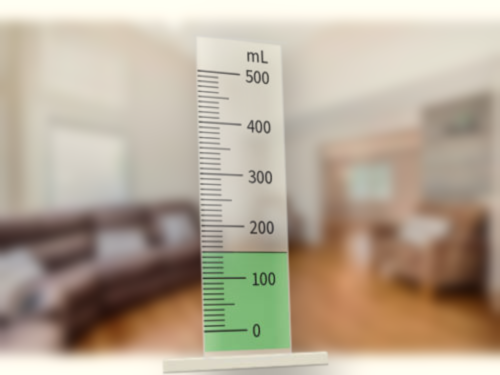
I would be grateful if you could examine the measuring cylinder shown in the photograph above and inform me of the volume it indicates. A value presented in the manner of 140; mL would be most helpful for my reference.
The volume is 150; mL
